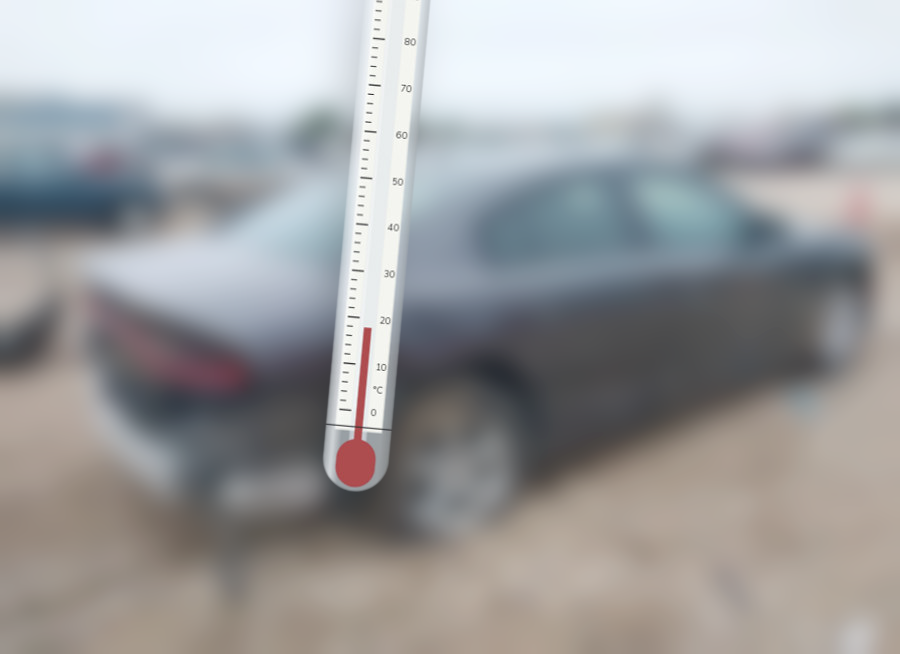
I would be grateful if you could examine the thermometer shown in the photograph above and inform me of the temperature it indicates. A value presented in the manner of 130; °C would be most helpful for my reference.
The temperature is 18; °C
